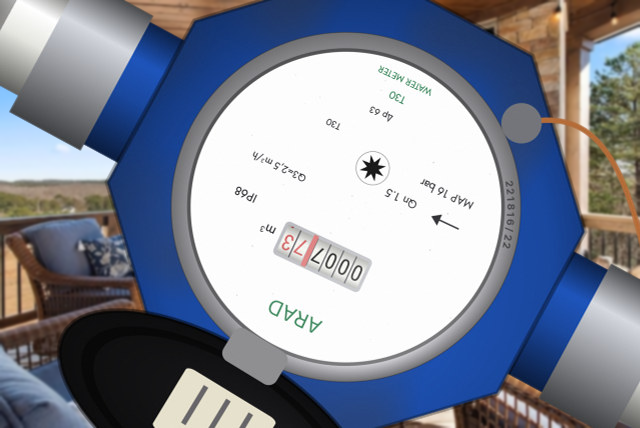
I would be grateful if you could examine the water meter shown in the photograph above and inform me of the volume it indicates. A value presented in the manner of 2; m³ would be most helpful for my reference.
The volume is 7.73; m³
